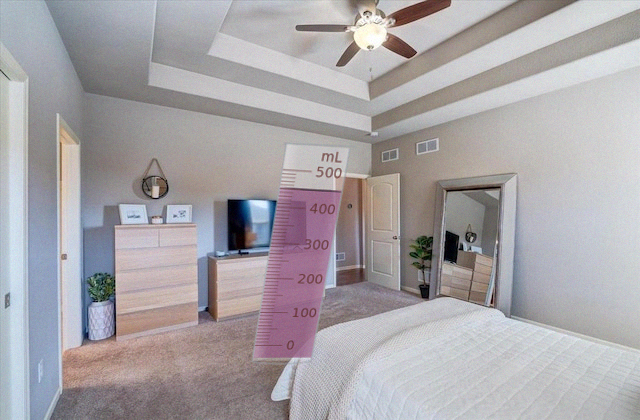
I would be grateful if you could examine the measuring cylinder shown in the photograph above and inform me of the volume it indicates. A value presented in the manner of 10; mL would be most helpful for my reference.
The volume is 450; mL
